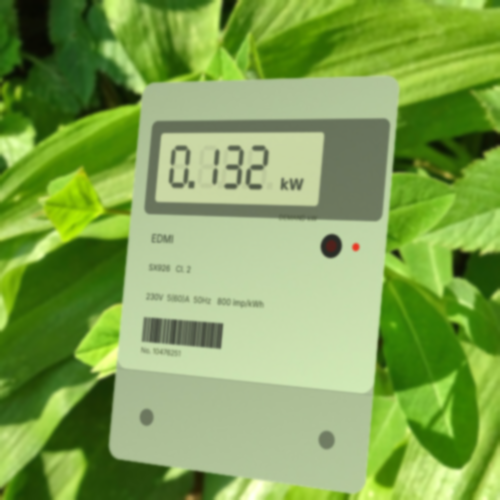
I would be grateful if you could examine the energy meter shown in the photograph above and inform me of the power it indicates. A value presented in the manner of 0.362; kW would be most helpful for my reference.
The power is 0.132; kW
